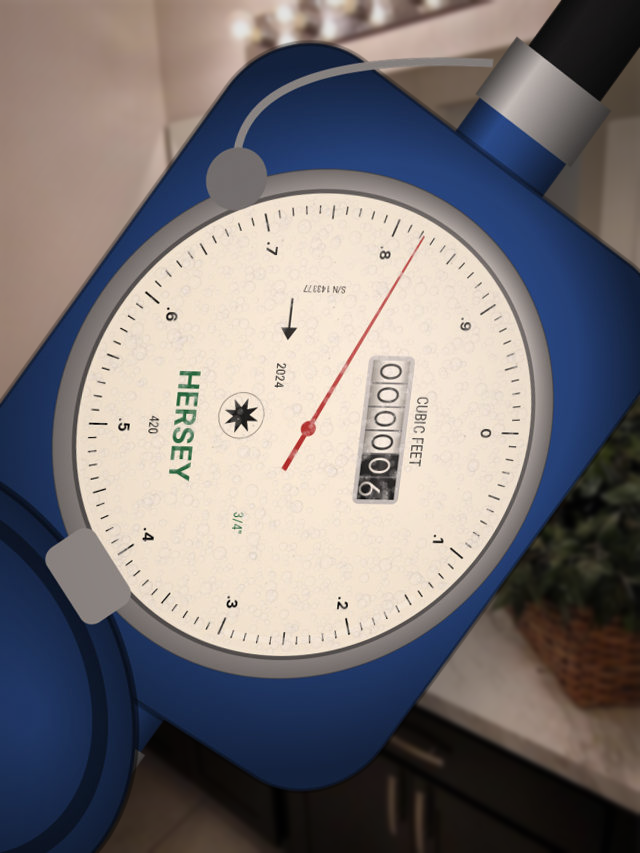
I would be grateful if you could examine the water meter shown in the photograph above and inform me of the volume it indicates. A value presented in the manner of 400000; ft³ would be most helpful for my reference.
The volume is 5.82; ft³
